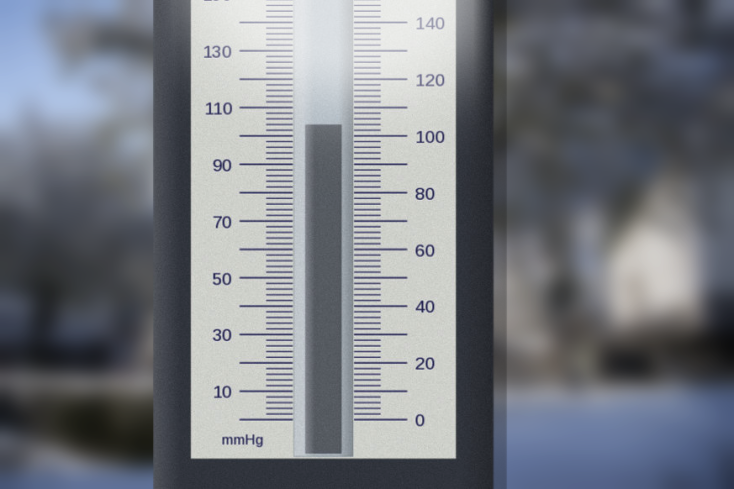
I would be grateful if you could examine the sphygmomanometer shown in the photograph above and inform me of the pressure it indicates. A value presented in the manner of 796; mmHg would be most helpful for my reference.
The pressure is 104; mmHg
